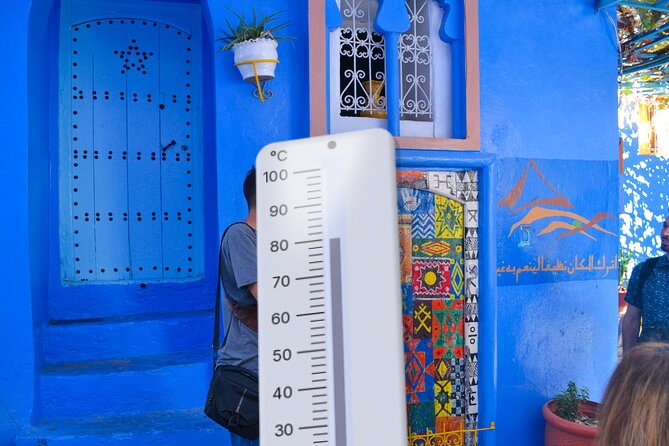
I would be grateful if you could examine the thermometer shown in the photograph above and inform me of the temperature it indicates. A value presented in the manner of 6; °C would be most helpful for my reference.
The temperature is 80; °C
